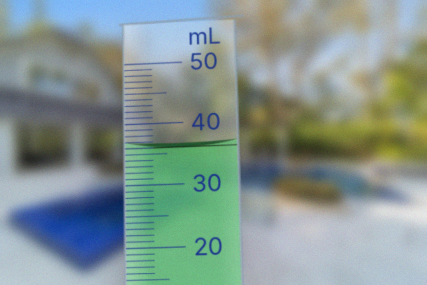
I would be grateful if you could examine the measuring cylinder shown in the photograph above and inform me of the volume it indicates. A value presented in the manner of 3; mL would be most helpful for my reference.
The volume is 36; mL
